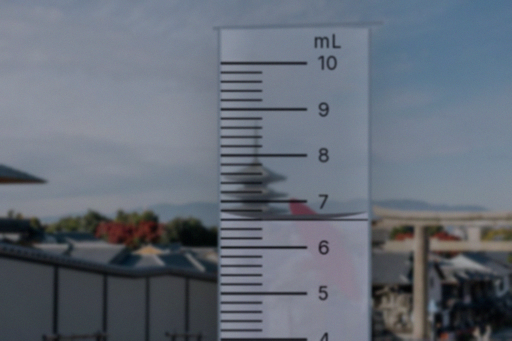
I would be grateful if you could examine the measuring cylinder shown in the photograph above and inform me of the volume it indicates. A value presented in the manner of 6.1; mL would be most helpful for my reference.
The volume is 6.6; mL
